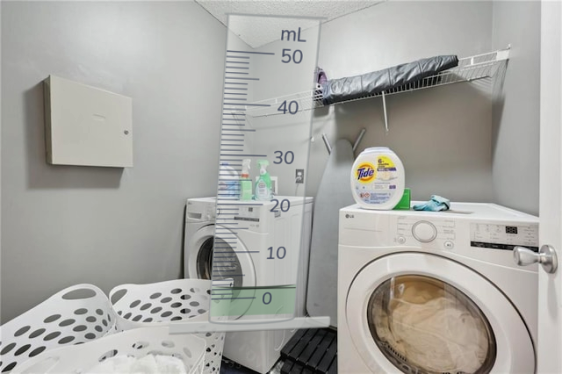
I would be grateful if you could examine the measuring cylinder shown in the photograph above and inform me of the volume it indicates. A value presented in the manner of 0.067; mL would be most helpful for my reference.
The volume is 2; mL
